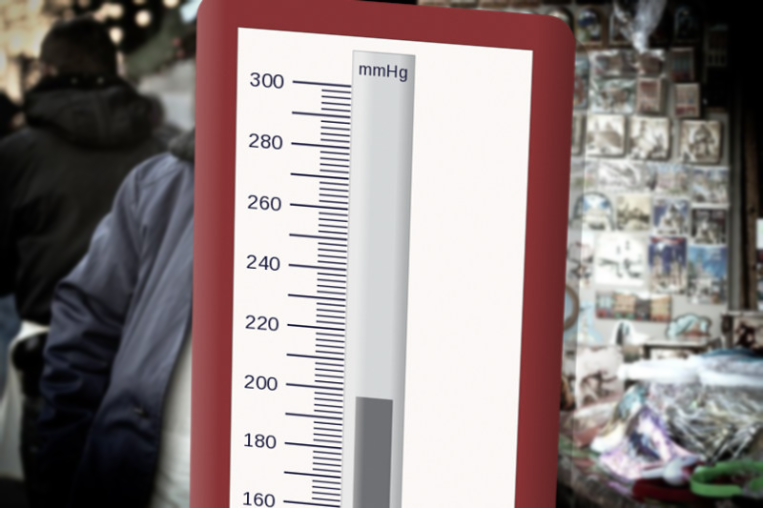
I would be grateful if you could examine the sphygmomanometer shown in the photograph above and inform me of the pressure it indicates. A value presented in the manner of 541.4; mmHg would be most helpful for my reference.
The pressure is 198; mmHg
